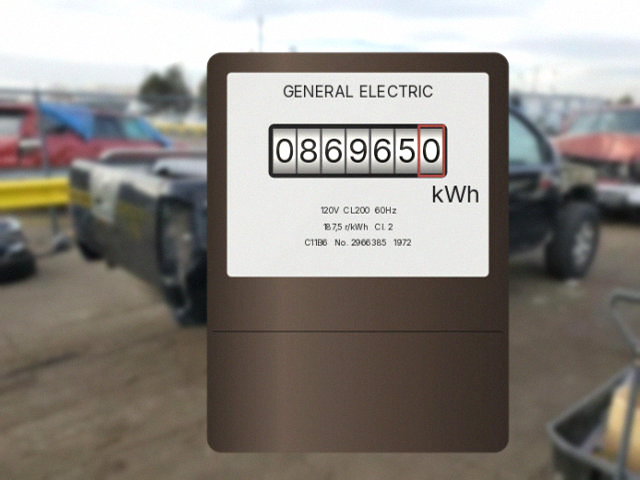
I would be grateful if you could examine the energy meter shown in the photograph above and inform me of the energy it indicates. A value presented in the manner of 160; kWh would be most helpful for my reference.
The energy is 86965.0; kWh
